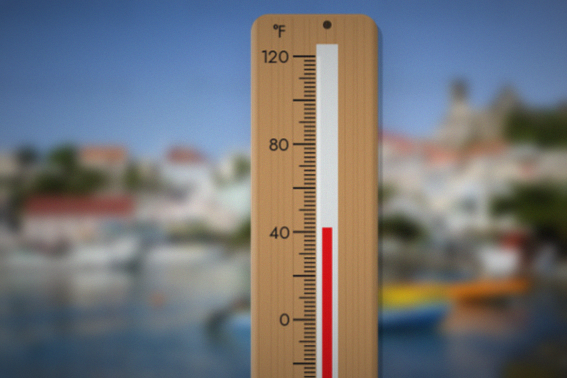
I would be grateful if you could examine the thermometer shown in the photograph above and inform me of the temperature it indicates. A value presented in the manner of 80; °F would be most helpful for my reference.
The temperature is 42; °F
